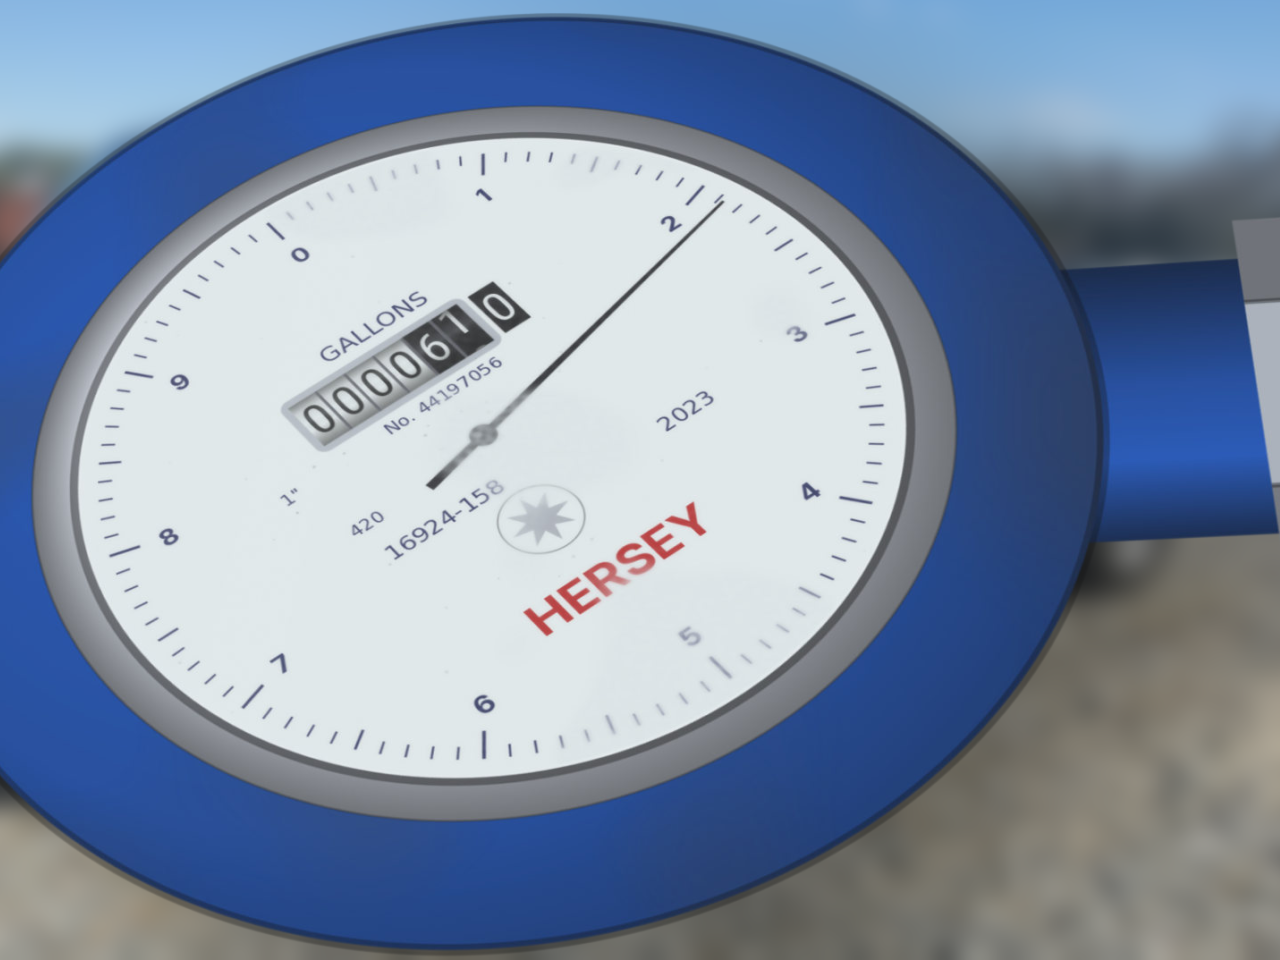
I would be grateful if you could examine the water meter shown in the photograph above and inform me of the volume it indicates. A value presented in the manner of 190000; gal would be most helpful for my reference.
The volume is 612.1; gal
